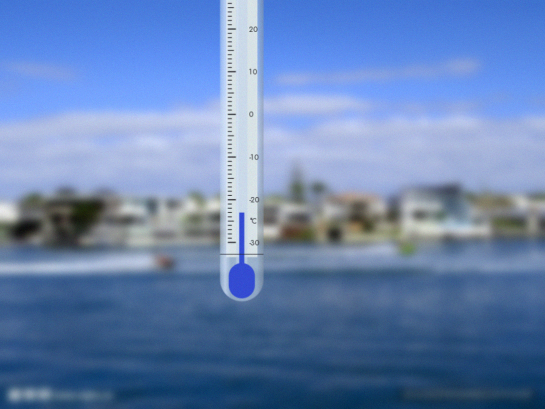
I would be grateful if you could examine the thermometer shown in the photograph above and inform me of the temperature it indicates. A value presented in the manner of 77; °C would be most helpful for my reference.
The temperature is -23; °C
